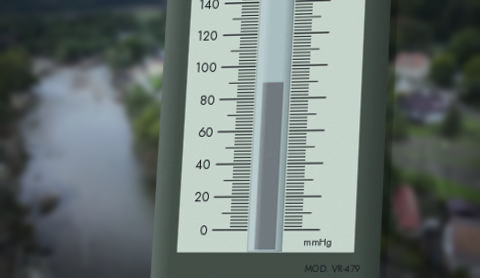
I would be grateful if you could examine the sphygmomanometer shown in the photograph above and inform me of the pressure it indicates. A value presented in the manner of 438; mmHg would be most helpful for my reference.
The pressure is 90; mmHg
